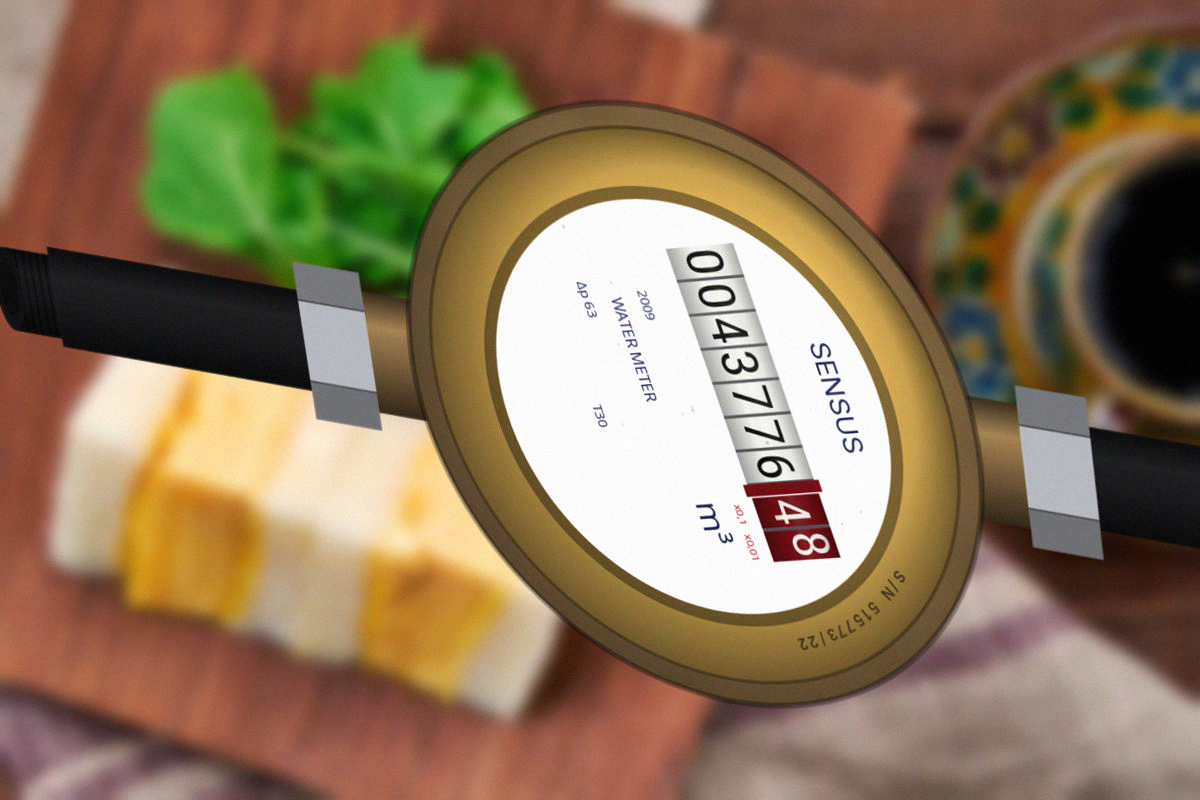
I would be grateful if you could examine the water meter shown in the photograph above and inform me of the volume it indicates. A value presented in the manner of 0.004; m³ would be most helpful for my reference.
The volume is 43776.48; m³
